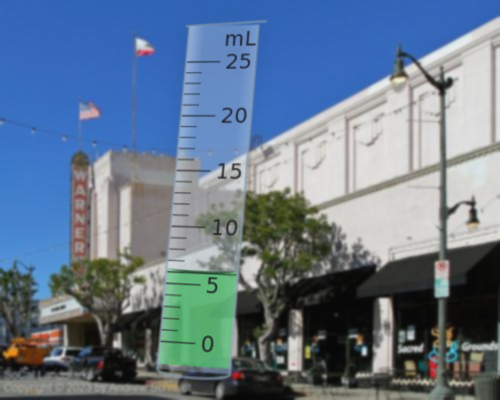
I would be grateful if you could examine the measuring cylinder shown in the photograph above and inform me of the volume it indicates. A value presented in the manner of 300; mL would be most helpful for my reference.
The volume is 6; mL
